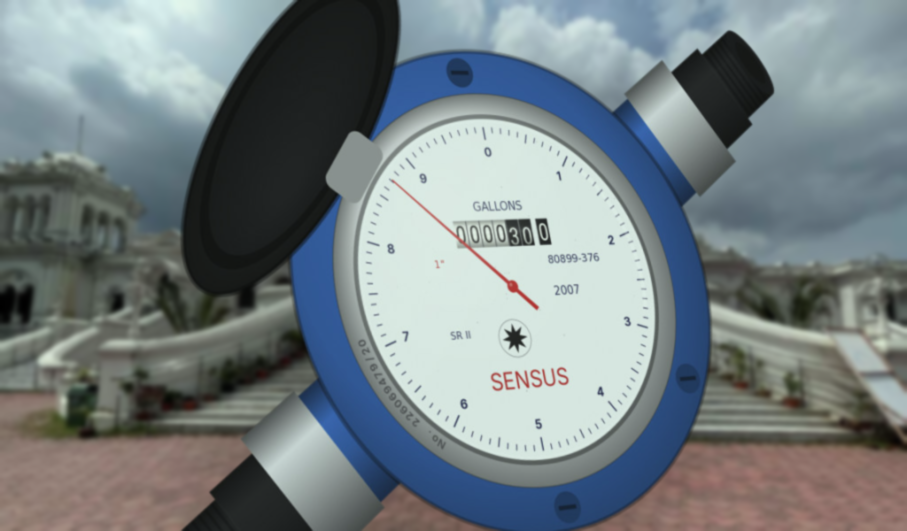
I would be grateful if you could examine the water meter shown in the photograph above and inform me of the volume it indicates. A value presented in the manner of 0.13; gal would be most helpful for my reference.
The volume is 298.7; gal
